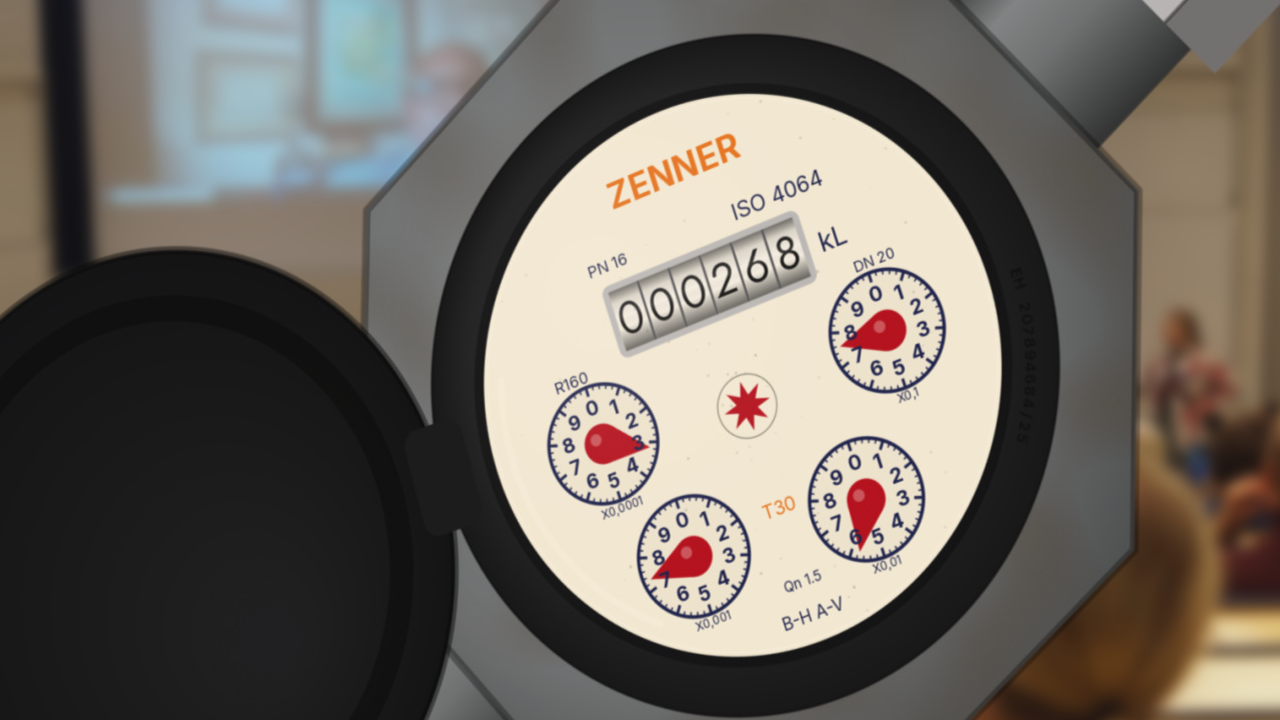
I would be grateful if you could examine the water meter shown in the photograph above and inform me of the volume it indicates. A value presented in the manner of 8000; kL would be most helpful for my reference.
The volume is 268.7573; kL
